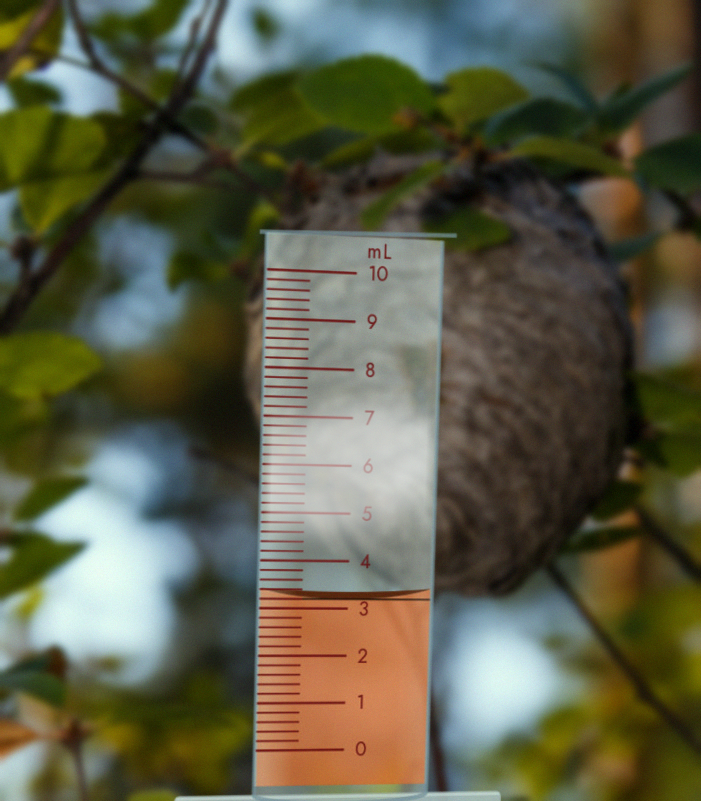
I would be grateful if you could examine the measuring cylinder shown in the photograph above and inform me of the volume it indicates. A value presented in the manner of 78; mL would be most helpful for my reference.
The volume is 3.2; mL
